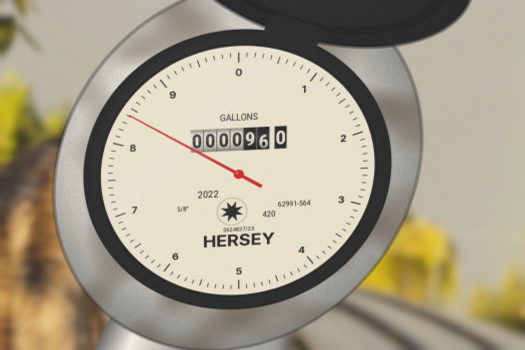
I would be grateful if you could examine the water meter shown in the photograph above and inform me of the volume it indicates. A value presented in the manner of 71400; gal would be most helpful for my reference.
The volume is 958.4; gal
